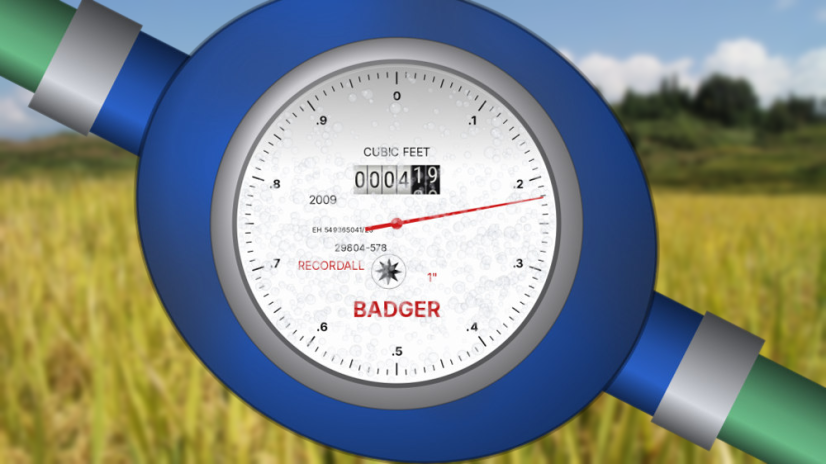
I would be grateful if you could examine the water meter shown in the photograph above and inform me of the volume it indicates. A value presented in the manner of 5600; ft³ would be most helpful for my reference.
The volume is 419.22; ft³
